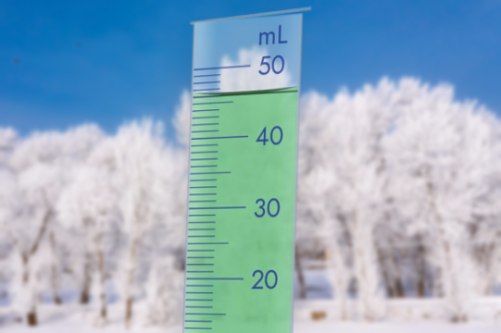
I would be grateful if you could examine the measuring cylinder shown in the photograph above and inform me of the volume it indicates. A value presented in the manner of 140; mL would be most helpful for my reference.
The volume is 46; mL
